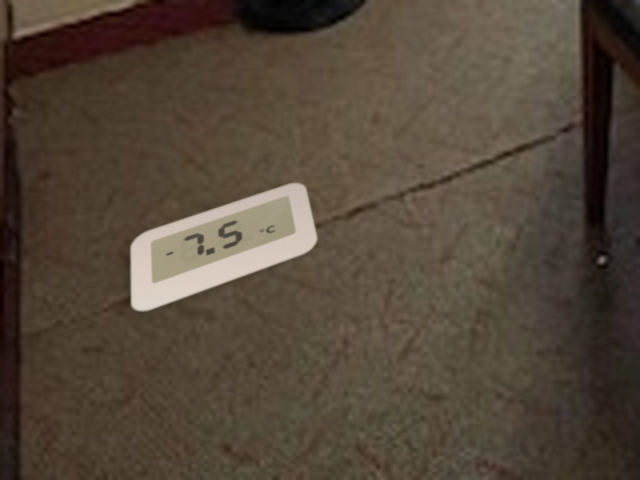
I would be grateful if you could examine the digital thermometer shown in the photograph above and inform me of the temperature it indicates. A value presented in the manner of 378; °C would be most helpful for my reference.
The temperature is -7.5; °C
